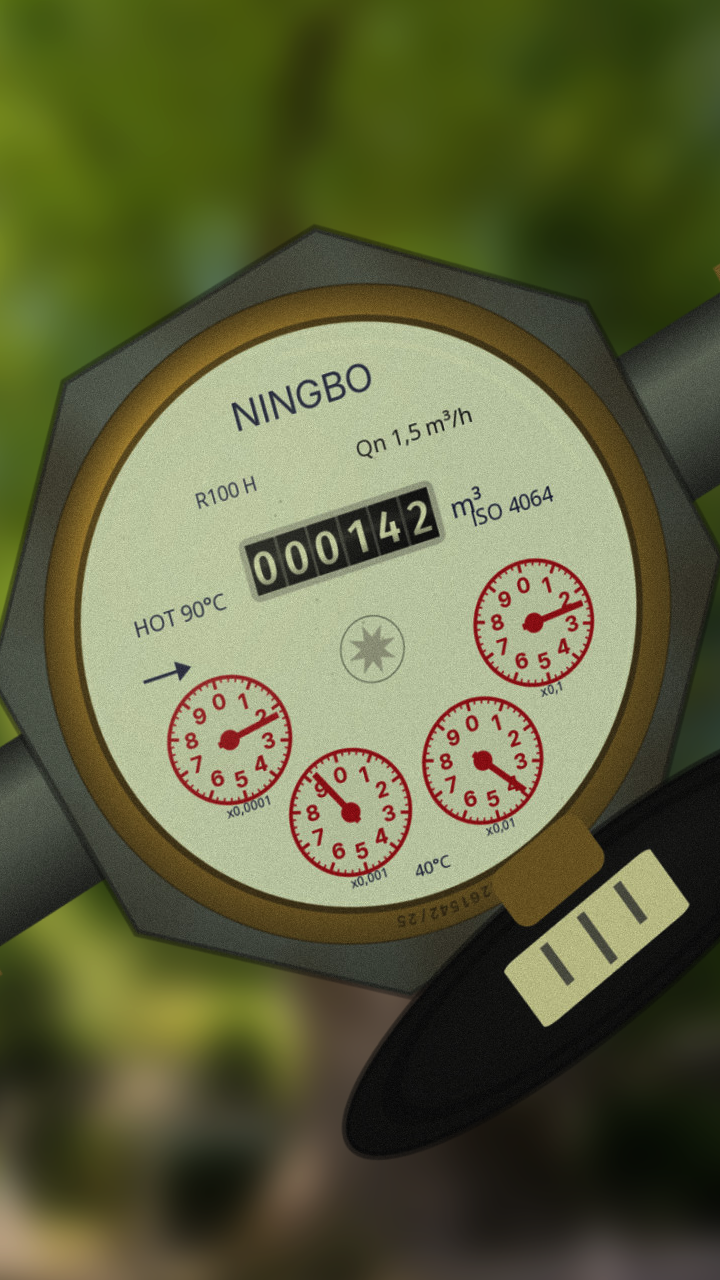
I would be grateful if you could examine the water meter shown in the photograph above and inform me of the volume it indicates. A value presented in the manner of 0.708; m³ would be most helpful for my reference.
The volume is 142.2392; m³
